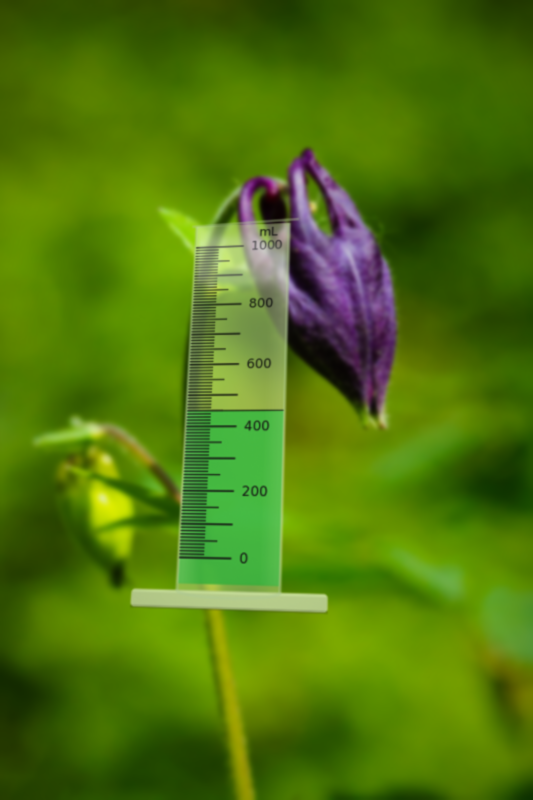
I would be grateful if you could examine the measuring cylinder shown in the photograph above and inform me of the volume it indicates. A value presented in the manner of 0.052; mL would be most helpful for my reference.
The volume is 450; mL
